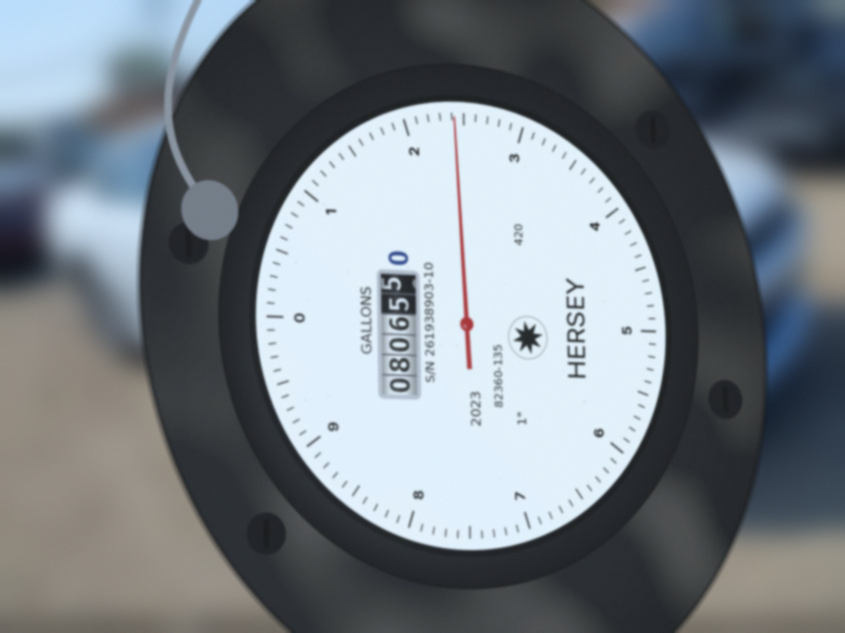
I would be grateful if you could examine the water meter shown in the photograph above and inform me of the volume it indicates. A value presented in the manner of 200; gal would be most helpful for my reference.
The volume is 806552.4; gal
